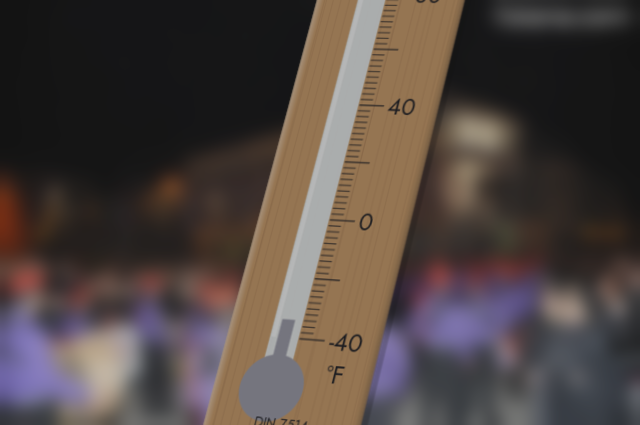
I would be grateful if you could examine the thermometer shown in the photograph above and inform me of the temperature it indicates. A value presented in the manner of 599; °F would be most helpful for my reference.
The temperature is -34; °F
